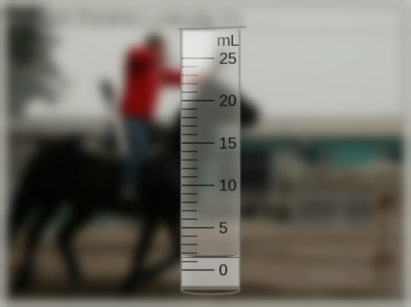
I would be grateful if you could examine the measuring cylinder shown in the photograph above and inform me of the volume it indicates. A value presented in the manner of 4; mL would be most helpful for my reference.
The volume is 1.5; mL
